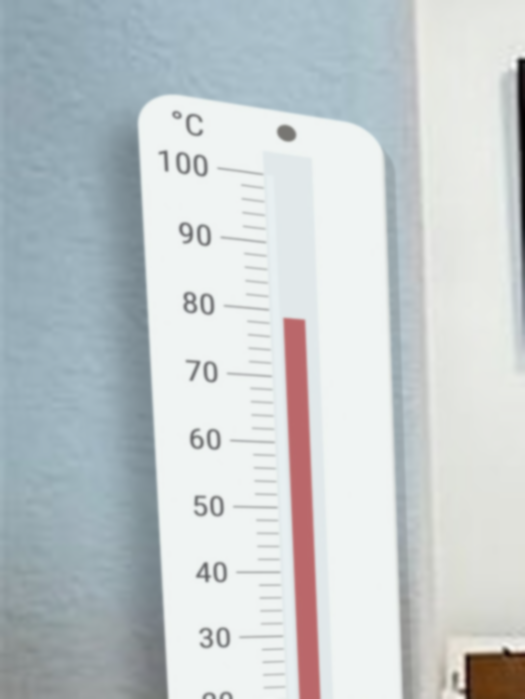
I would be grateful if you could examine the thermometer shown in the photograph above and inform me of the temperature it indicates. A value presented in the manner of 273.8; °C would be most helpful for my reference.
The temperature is 79; °C
